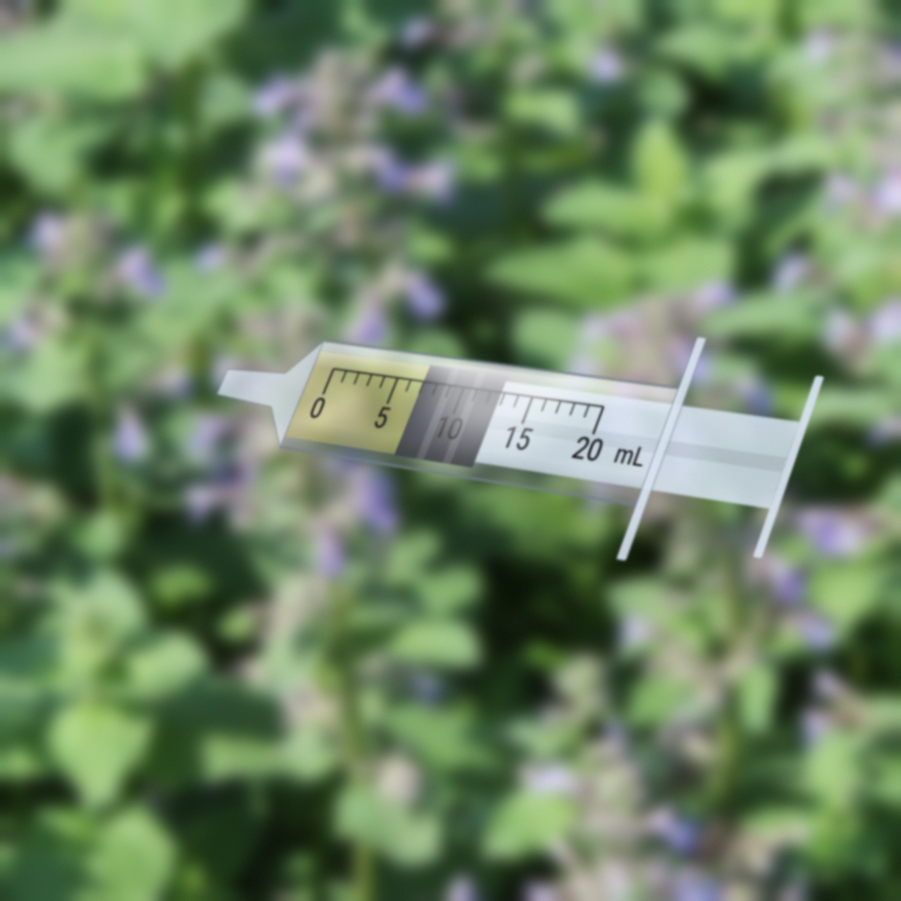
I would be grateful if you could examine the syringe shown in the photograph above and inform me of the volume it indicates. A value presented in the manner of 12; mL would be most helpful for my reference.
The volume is 7; mL
